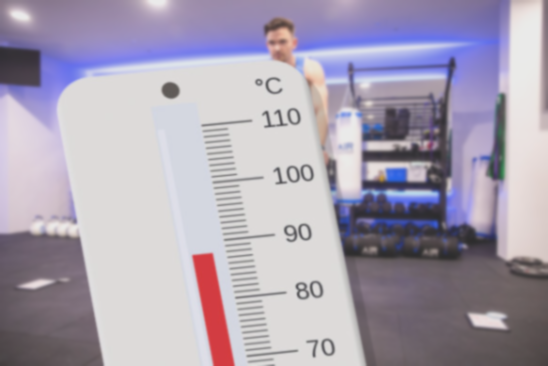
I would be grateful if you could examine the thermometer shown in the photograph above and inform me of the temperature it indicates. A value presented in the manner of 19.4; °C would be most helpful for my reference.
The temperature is 88; °C
